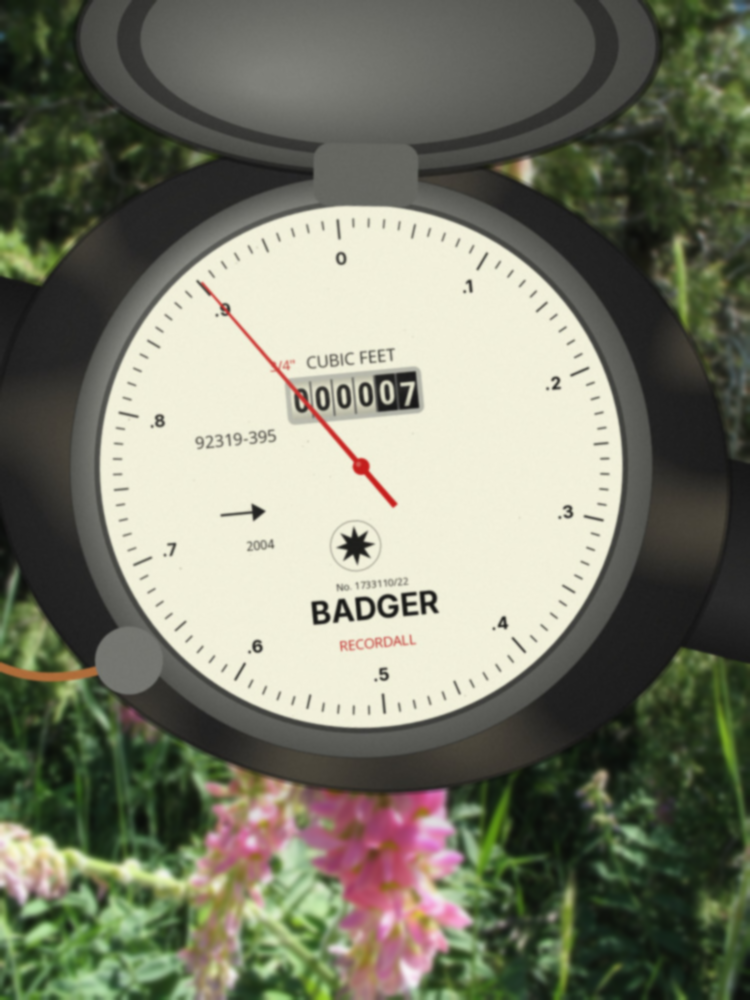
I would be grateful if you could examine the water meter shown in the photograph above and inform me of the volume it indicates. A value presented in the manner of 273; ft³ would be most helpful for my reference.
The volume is 6.90; ft³
